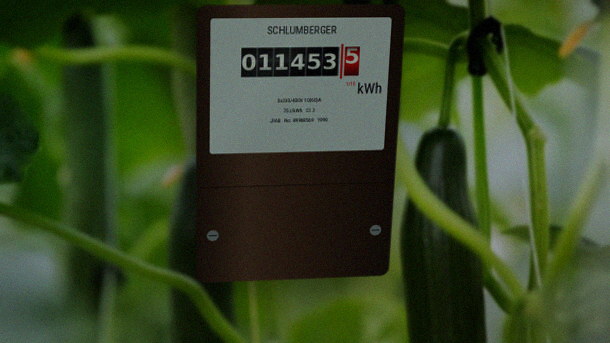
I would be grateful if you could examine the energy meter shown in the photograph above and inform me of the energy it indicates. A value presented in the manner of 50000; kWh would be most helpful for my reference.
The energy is 11453.5; kWh
